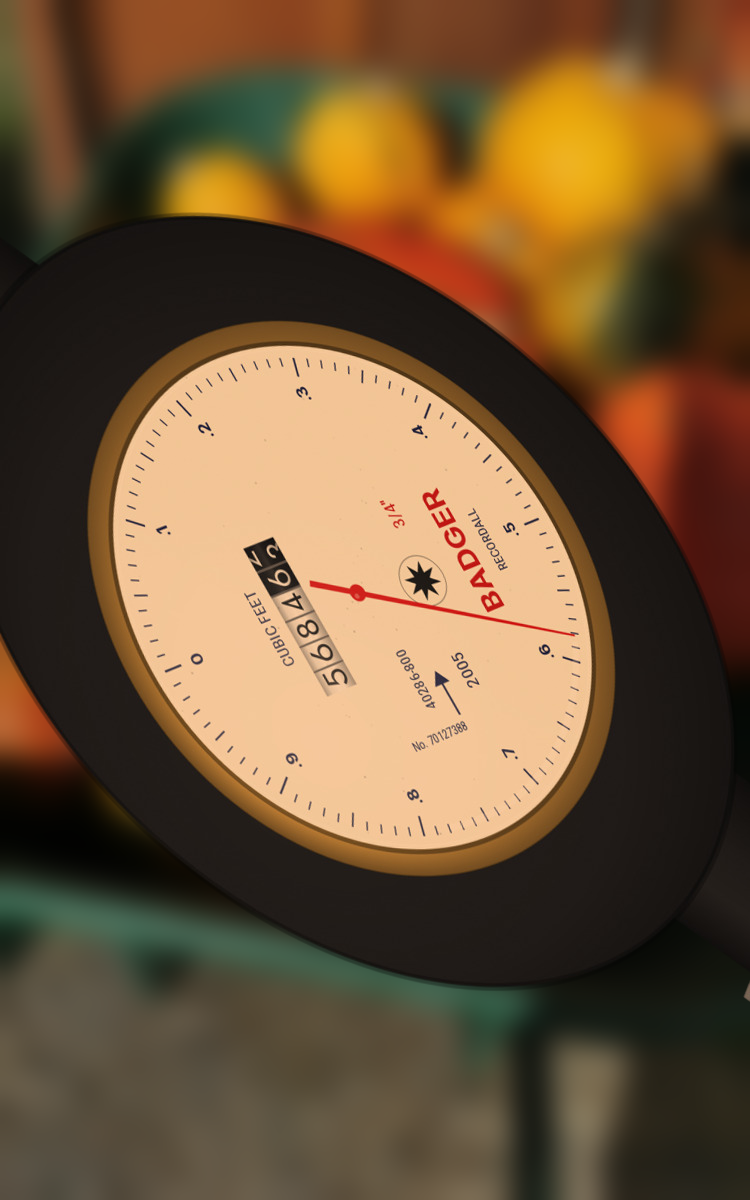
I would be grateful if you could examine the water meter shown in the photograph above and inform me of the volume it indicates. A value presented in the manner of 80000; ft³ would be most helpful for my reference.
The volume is 568462.58; ft³
